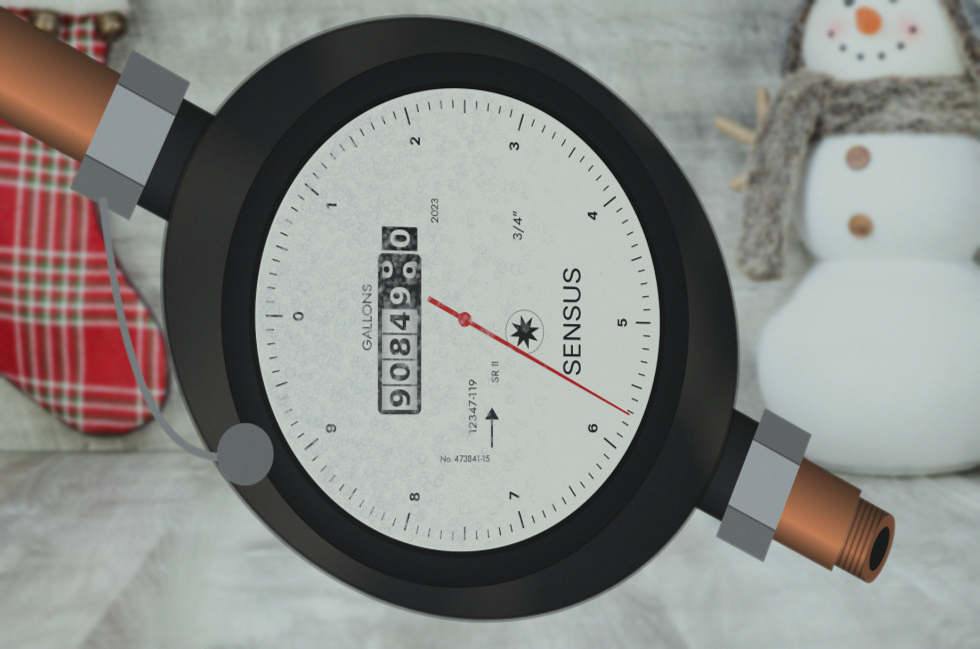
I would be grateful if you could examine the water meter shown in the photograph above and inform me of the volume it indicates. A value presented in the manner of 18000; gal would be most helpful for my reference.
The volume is 9084985.7; gal
